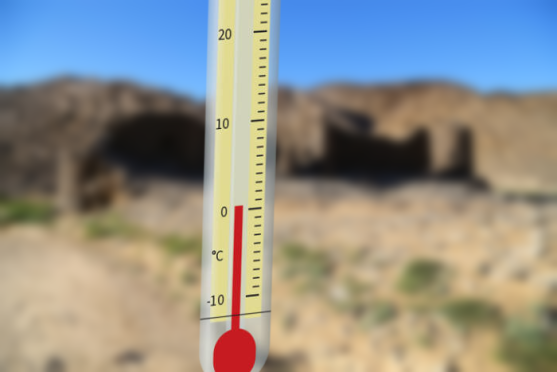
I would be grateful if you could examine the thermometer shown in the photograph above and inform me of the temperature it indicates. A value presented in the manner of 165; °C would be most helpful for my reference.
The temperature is 0.5; °C
